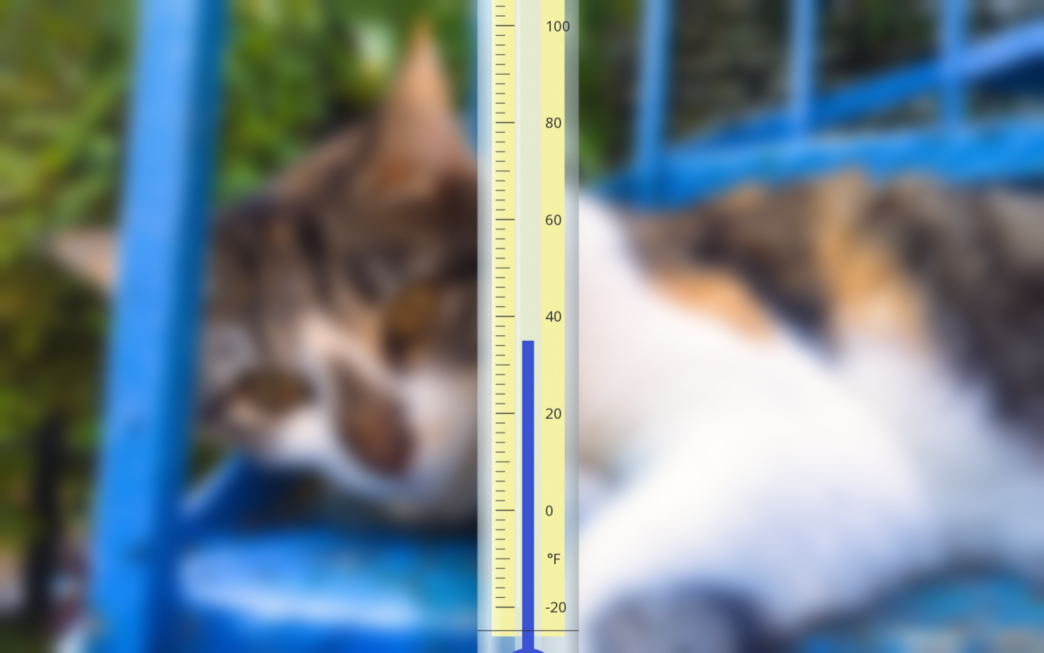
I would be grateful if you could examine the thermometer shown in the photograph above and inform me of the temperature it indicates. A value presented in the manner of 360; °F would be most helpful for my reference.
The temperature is 35; °F
